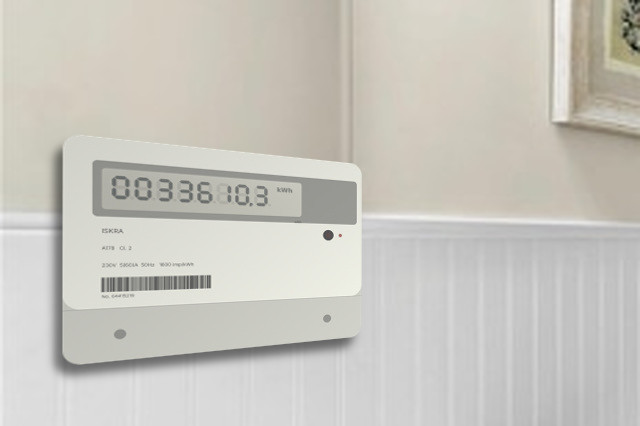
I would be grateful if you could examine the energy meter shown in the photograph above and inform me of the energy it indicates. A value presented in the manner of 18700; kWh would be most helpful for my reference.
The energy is 33610.3; kWh
